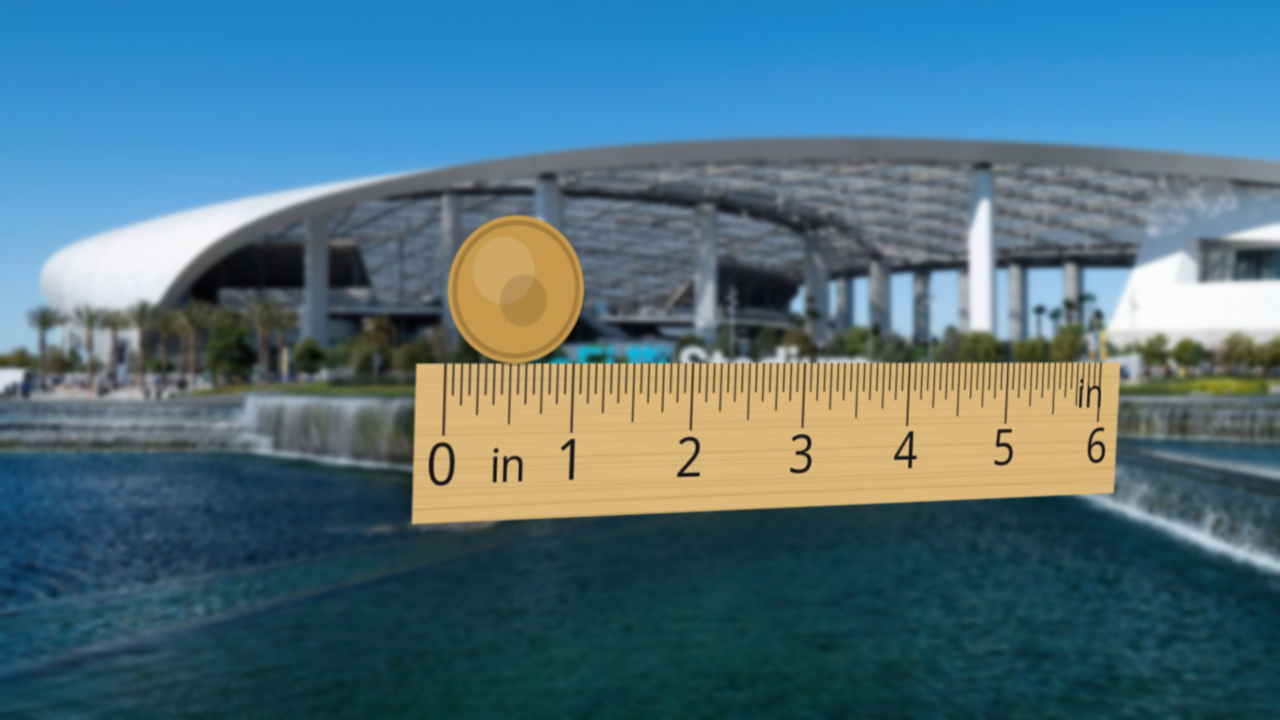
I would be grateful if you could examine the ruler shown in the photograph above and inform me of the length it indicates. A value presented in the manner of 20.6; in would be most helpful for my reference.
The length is 1.0625; in
